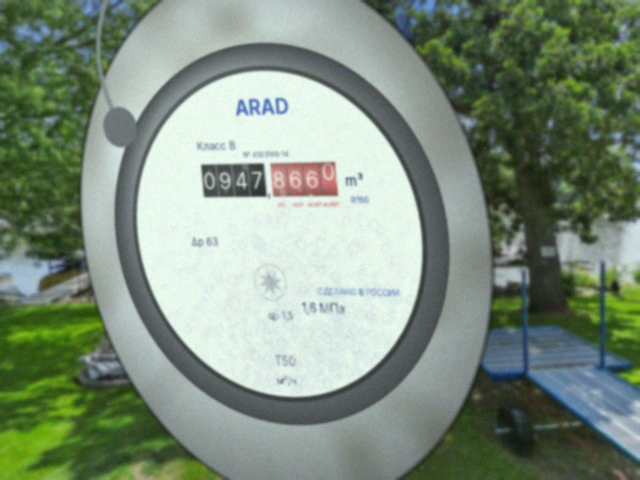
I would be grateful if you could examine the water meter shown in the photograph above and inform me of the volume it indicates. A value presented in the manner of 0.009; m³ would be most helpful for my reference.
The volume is 947.8660; m³
